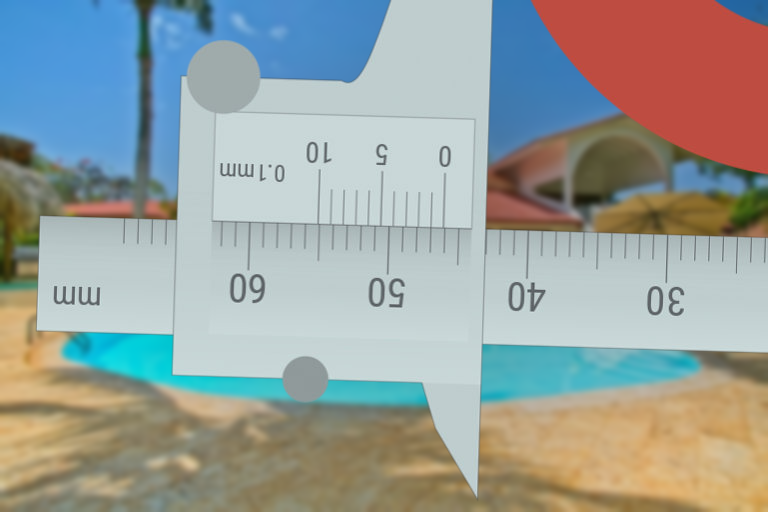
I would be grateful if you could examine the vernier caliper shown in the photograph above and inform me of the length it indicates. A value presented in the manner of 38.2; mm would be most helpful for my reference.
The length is 46.1; mm
